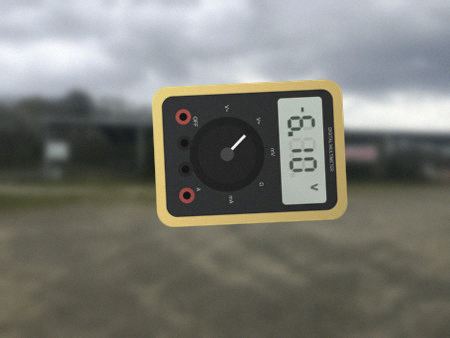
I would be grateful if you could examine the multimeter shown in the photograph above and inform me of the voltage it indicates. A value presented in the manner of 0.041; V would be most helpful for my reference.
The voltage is -6.10; V
